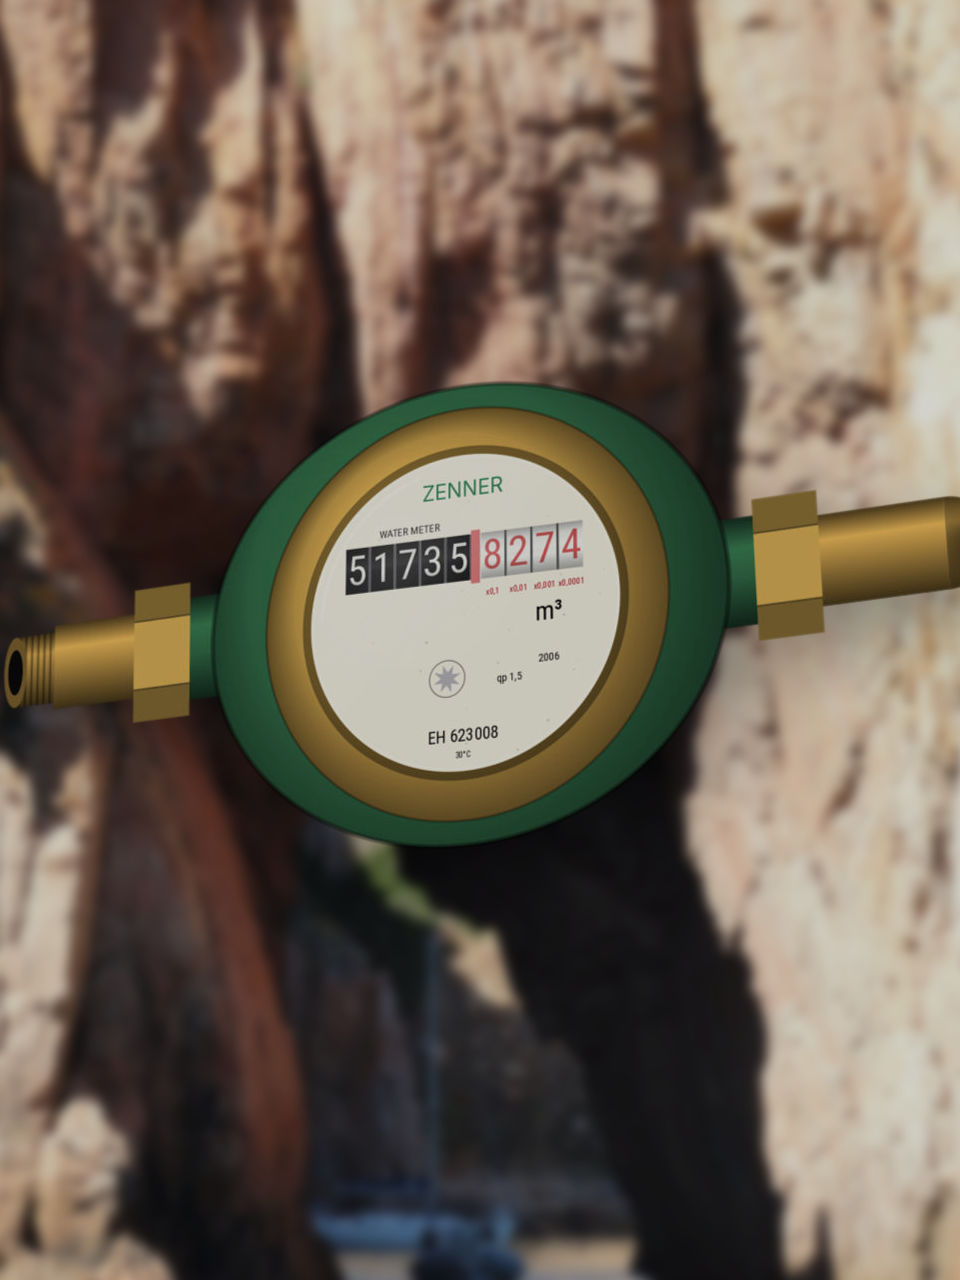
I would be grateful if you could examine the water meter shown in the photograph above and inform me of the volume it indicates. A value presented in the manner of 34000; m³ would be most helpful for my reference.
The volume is 51735.8274; m³
